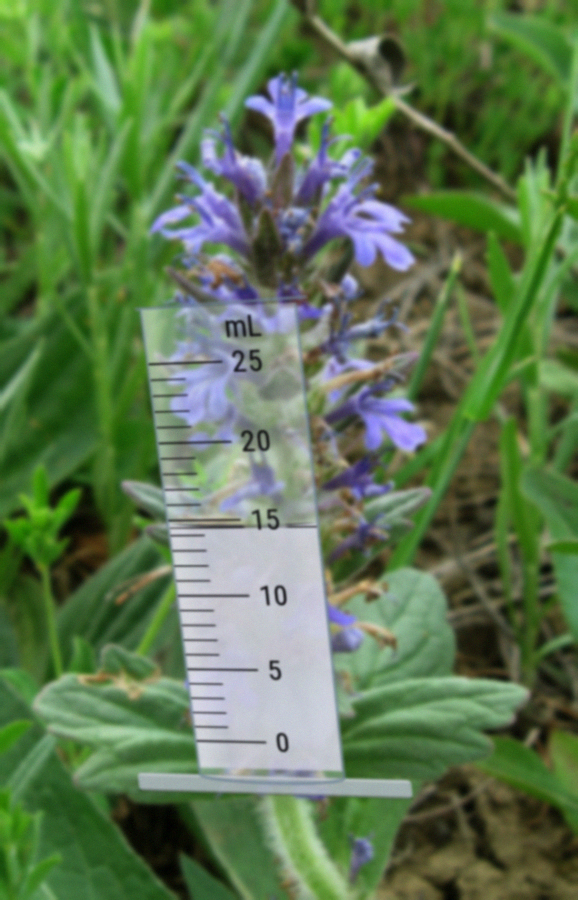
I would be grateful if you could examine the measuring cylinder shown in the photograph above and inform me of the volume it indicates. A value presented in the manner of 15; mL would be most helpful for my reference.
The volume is 14.5; mL
